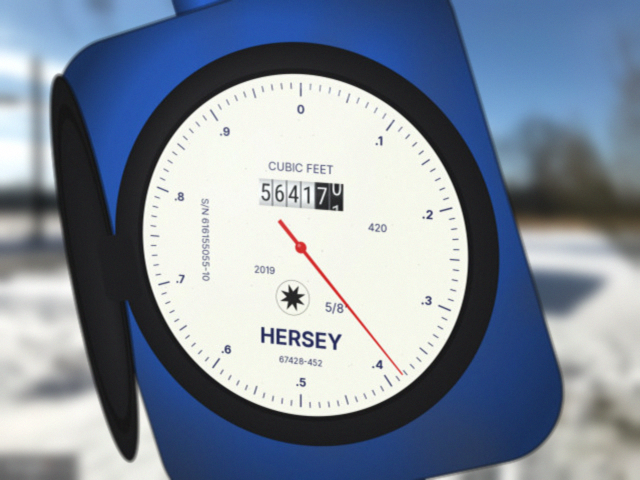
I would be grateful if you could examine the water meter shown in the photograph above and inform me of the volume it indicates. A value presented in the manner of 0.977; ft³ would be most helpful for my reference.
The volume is 564170.38; ft³
